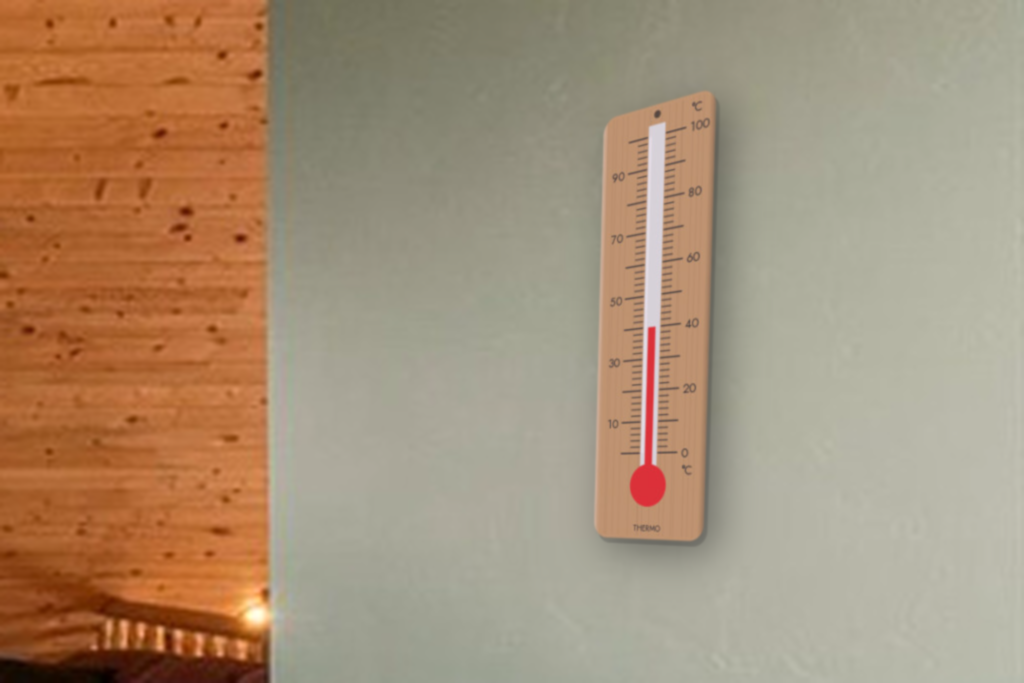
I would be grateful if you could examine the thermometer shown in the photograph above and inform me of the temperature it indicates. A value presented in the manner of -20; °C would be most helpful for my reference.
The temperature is 40; °C
